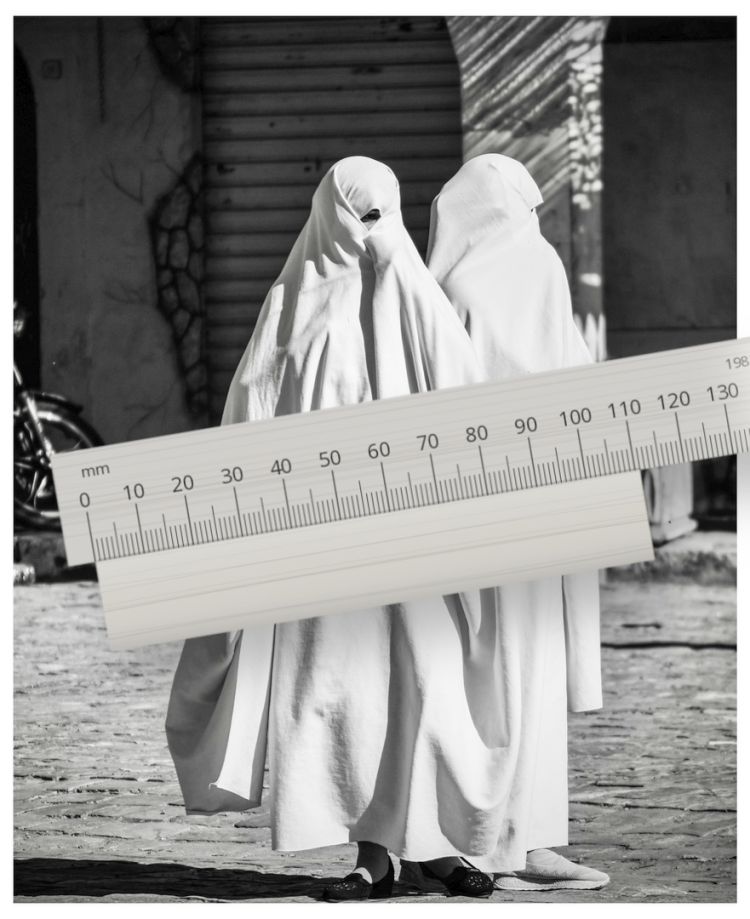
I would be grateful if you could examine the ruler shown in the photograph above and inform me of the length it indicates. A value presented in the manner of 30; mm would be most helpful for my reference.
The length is 111; mm
